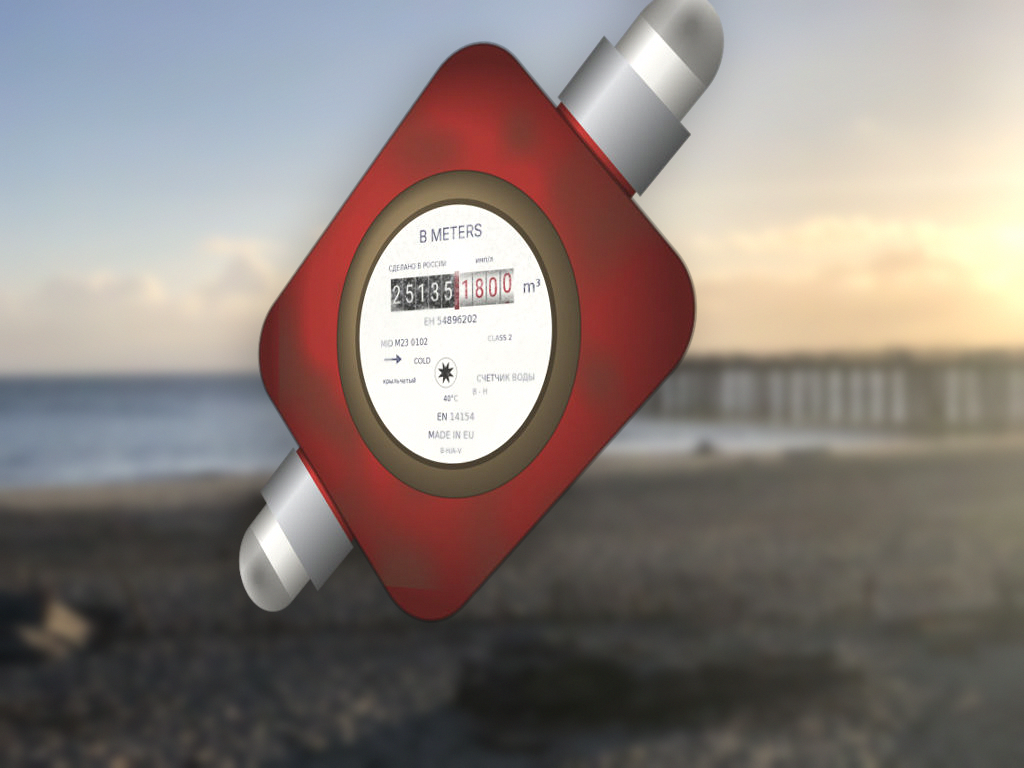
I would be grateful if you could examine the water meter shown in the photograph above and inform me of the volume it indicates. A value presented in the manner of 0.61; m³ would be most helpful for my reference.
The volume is 25135.1800; m³
